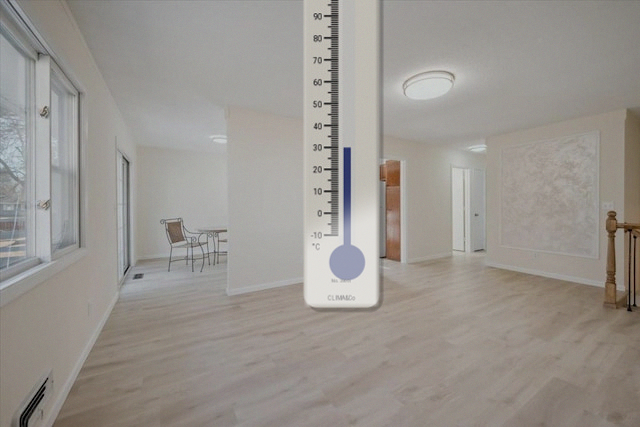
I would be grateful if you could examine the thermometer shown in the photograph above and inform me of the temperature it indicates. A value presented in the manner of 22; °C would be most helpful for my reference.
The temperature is 30; °C
